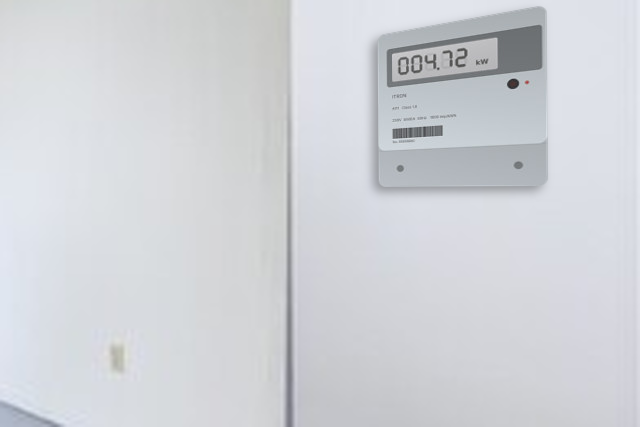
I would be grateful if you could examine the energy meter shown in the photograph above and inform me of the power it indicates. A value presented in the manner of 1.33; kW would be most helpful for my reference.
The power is 4.72; kW
